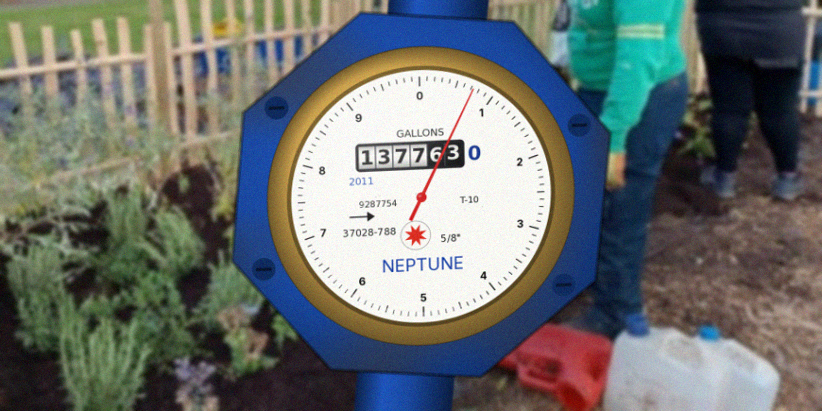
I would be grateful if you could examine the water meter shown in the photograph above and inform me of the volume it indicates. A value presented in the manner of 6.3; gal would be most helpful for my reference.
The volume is 1377630.7; gal
